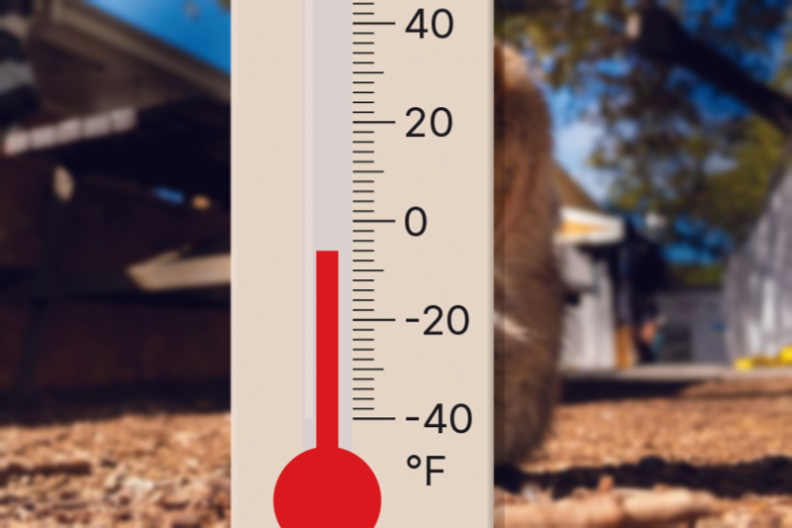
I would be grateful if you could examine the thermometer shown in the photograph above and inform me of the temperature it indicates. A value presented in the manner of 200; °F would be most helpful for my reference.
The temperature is -6; °F
